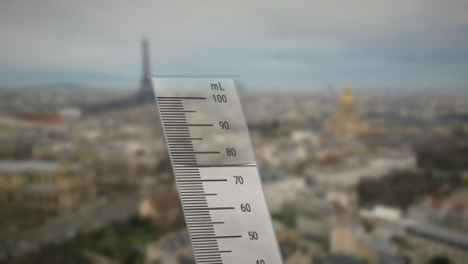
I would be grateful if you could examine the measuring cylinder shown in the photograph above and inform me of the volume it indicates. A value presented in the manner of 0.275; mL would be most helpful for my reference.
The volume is 75; mL
